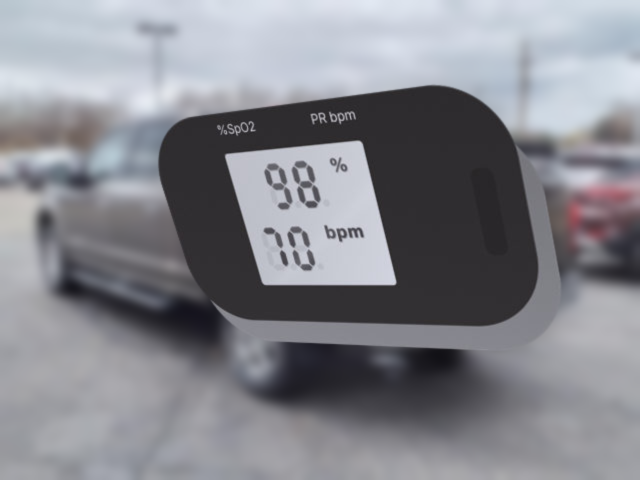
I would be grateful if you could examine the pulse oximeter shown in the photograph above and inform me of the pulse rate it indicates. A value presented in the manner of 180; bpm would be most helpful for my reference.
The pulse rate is 70; bpm
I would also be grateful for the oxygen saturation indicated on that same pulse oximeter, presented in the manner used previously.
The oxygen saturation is 98; %
